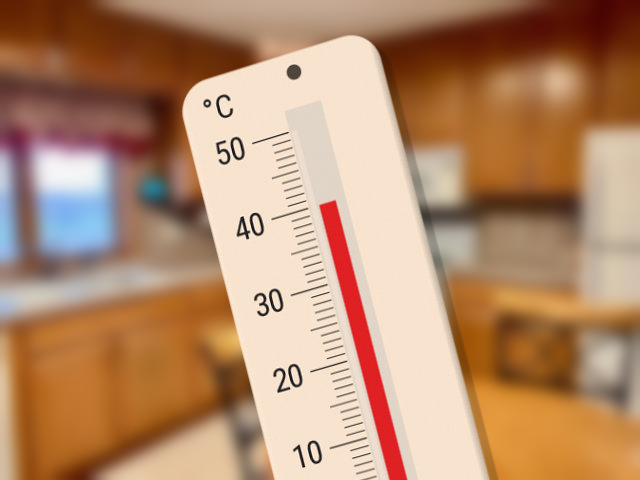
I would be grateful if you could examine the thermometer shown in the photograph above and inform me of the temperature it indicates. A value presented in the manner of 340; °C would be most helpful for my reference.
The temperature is 40; °C
